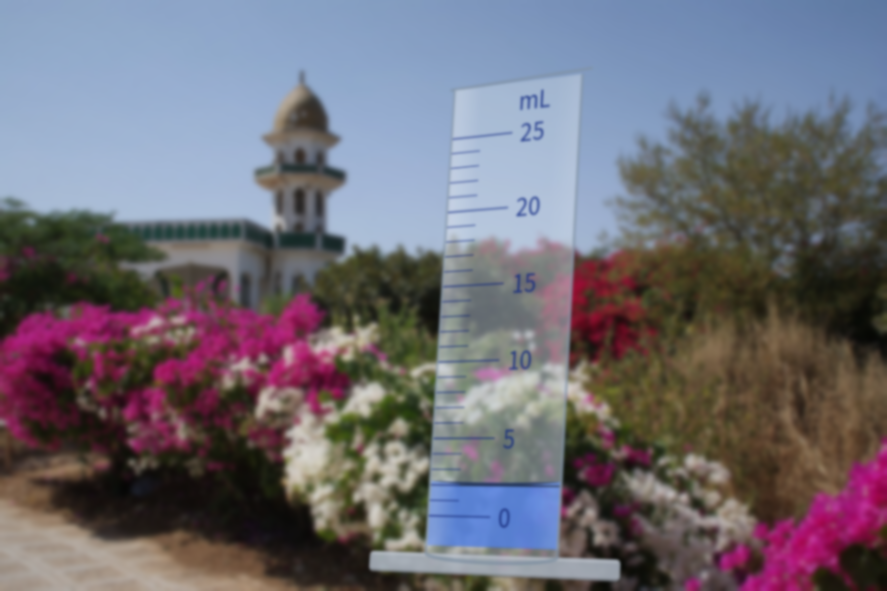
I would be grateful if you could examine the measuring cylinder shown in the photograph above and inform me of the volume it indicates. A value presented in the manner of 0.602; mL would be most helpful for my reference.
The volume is 2; mL
